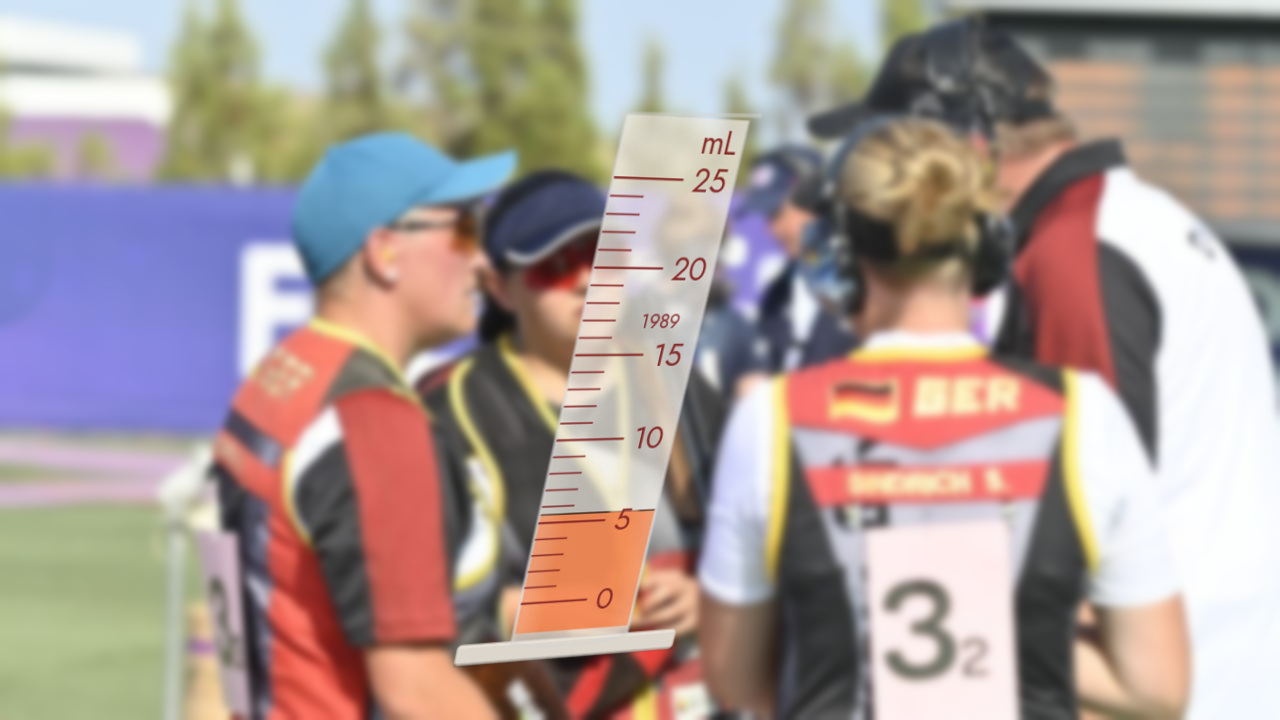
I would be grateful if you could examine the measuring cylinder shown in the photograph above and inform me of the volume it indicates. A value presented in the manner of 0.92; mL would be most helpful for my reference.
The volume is 5.5; mL
